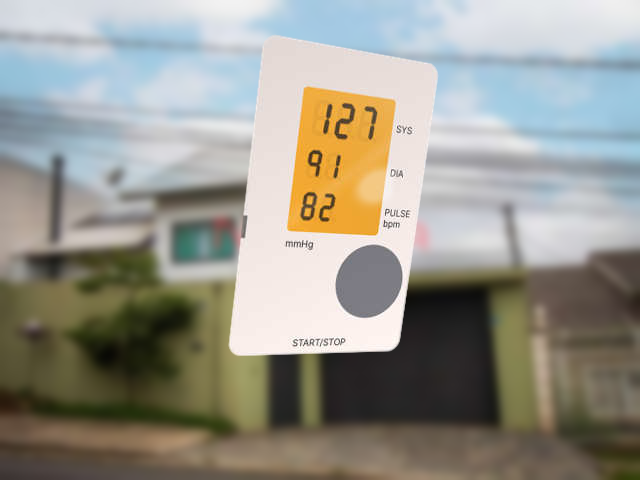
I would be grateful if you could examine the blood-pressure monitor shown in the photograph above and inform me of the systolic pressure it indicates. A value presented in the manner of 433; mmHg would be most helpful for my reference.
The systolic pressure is 127; mmHg
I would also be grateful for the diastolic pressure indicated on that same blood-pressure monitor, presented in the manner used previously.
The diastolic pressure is 91; mmHg
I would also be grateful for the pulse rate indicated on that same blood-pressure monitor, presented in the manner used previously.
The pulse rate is 82; bpm
